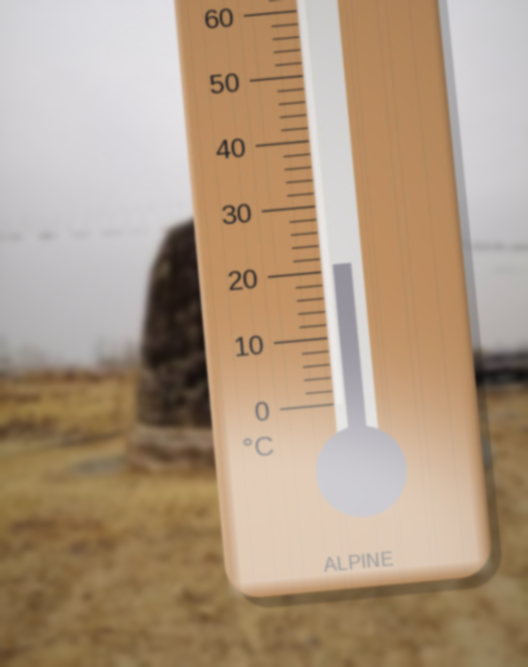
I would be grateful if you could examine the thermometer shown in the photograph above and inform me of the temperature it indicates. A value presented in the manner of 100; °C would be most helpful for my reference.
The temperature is 21; °C
